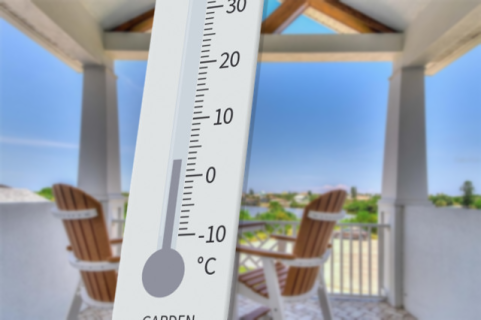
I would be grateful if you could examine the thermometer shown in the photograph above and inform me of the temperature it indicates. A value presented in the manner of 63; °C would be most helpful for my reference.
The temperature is 3; °C
